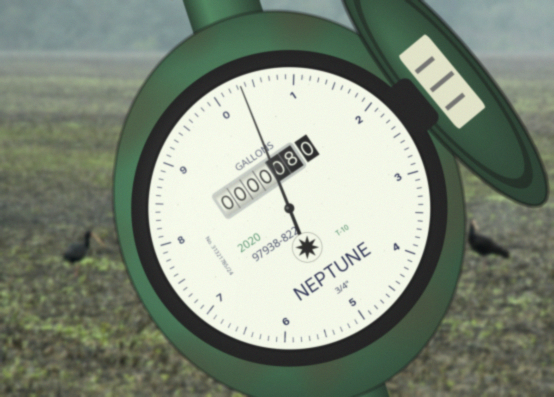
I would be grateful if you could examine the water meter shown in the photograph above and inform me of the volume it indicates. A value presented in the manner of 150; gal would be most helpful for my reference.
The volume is 80.3; gal
